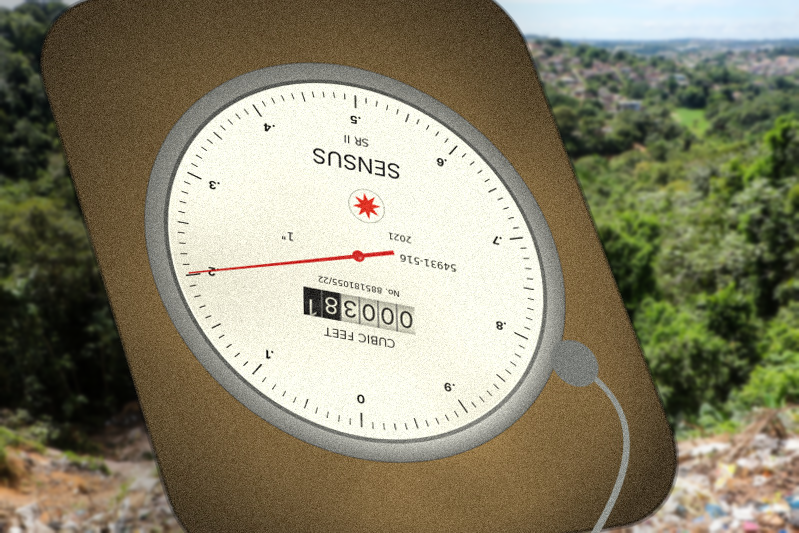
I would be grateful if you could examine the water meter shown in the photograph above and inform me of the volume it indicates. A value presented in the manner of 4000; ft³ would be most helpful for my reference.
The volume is 381.20; ft³
